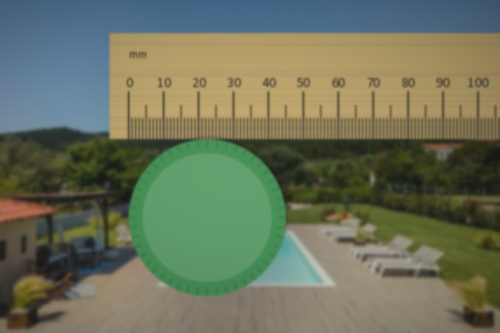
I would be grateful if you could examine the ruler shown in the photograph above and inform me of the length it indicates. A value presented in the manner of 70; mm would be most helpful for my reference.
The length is 45; mm
